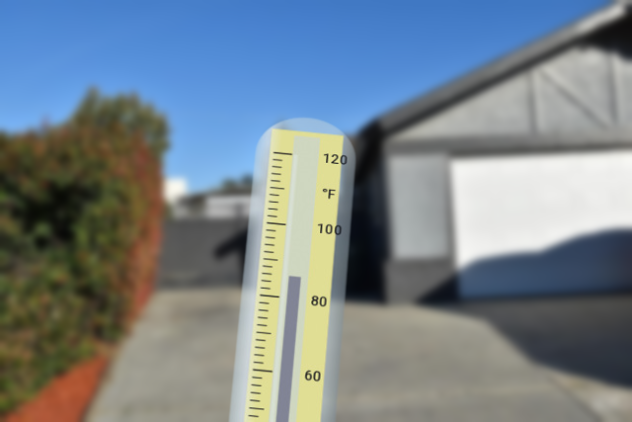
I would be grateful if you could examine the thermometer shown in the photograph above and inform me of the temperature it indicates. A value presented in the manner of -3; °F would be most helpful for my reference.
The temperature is 86; °F
